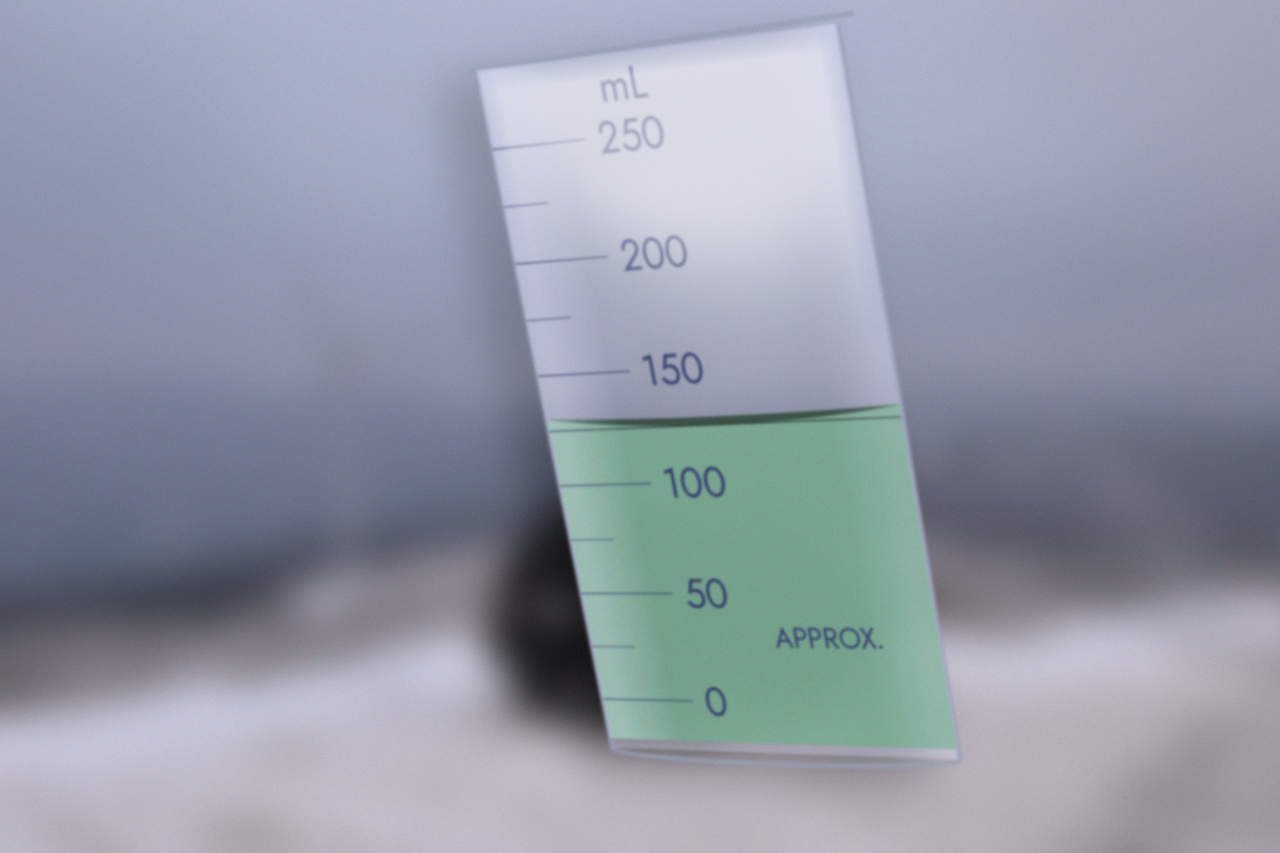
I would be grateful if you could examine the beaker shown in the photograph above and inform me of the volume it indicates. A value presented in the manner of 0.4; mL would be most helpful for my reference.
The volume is 125; mL
